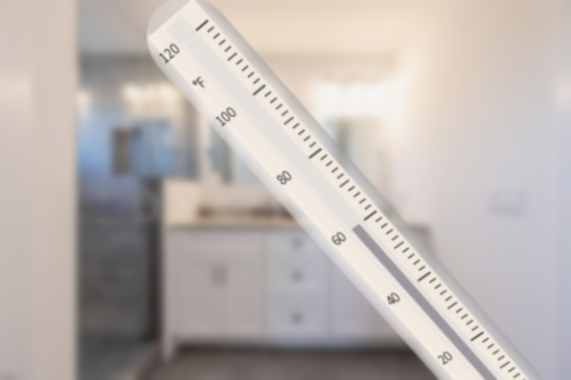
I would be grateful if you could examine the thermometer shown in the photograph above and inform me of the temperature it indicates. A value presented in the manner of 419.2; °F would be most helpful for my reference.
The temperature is 60; °F
